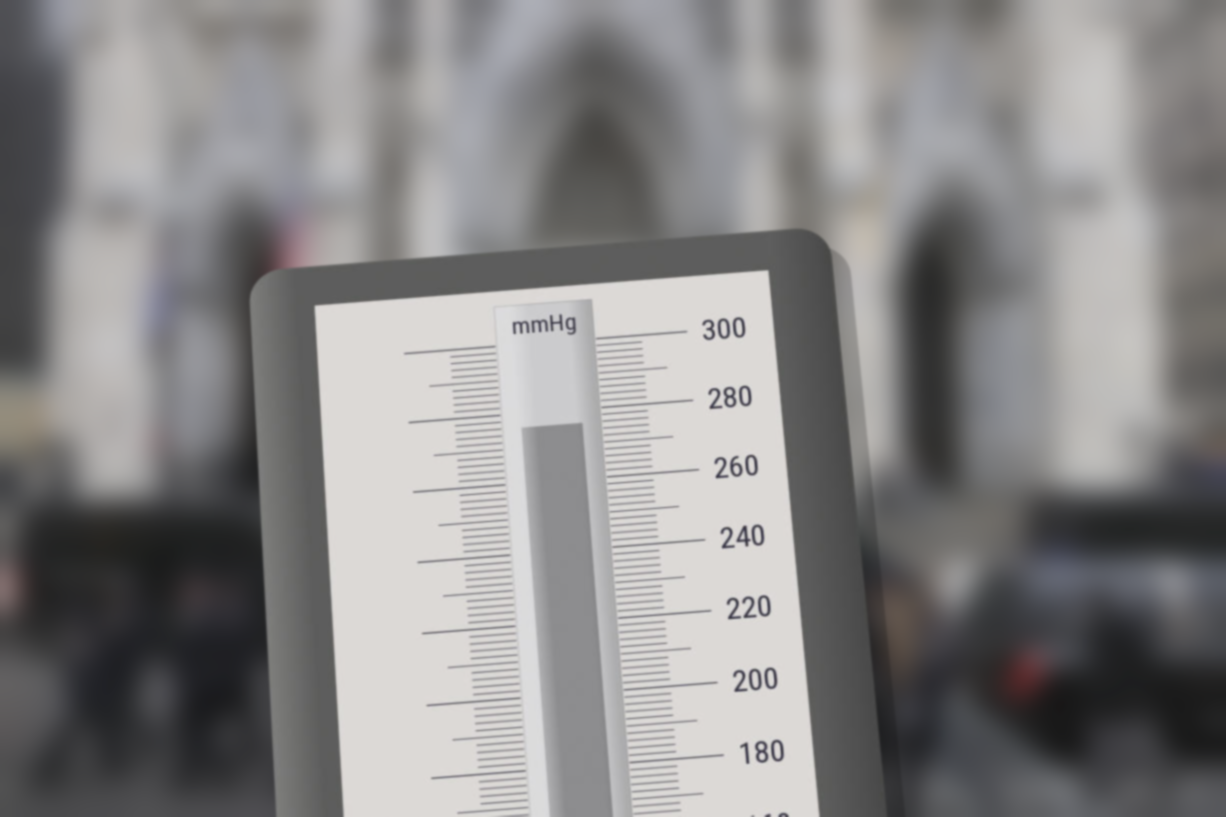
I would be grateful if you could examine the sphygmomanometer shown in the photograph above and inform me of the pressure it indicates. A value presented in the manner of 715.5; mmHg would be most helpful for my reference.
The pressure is 276; mmHg
